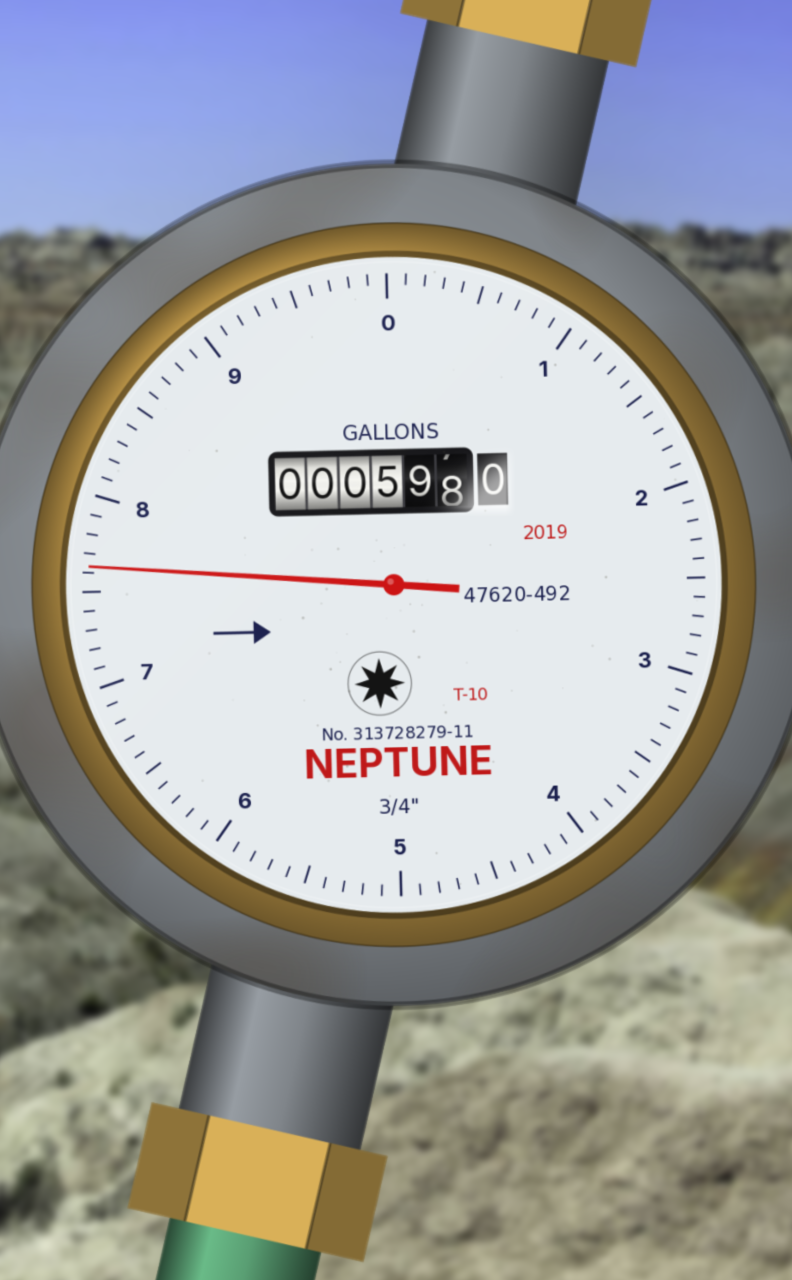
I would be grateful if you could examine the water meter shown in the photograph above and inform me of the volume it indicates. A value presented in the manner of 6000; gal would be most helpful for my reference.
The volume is 5977.6; gal
